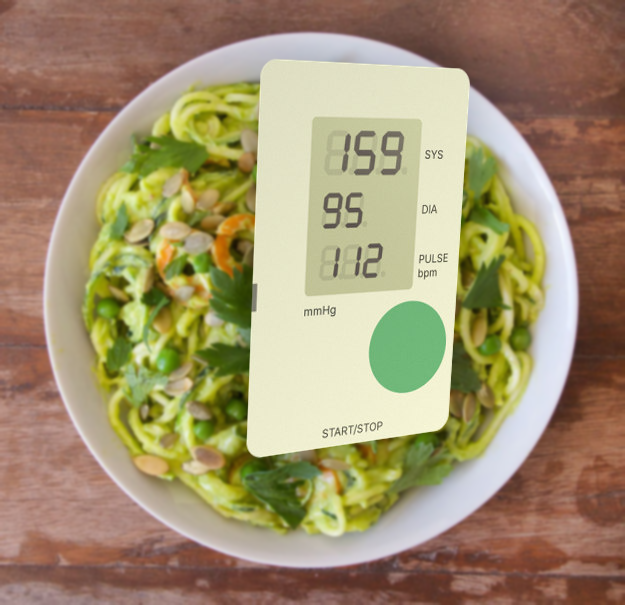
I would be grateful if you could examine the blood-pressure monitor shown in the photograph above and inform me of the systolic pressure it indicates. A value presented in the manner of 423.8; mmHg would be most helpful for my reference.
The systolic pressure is 159; mmHg
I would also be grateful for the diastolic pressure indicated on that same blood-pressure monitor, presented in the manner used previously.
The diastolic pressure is 95; mmHg
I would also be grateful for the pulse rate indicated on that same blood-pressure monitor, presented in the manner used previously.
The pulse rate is 112; bpm
